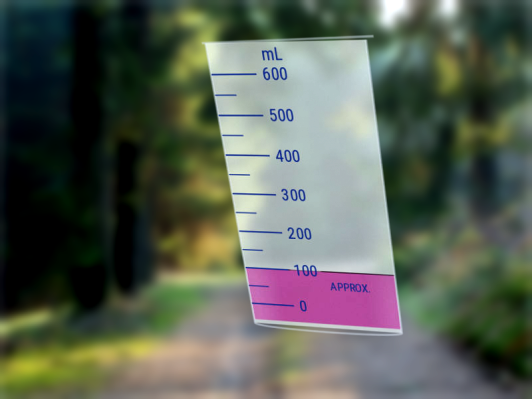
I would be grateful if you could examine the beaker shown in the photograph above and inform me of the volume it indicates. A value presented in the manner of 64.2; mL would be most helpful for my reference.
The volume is 100; mL
